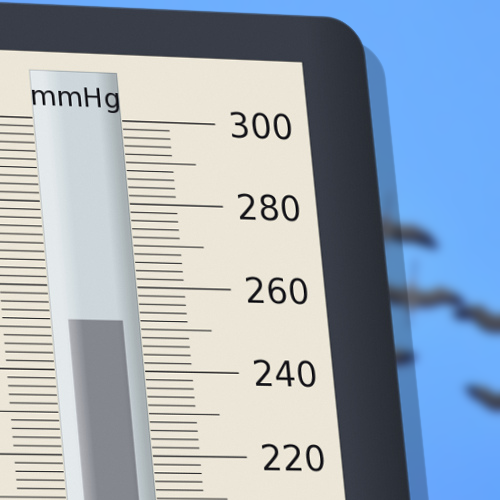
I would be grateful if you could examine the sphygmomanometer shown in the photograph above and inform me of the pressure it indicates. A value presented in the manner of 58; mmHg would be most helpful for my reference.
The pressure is 252; mmHg
